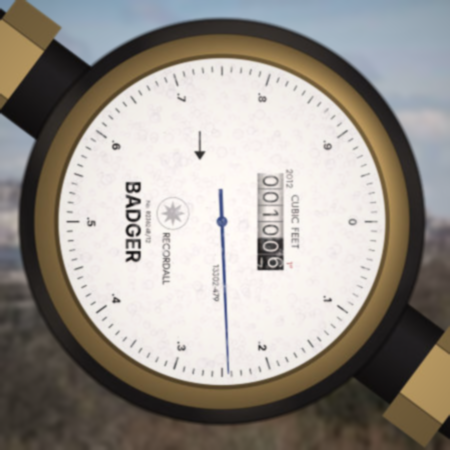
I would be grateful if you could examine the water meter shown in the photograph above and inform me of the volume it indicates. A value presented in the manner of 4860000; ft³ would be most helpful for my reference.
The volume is 1006.24; ft³
